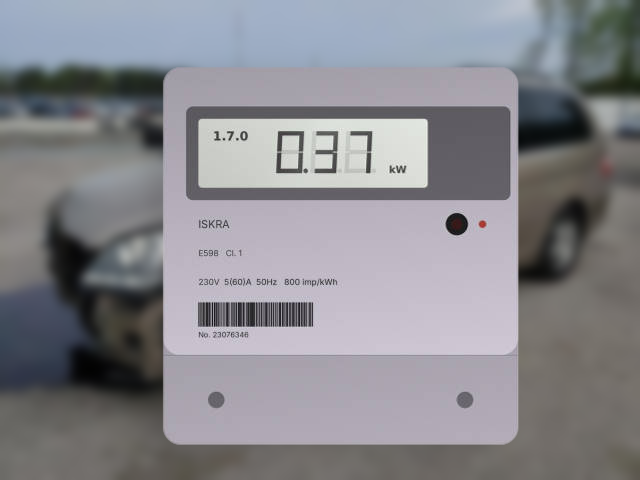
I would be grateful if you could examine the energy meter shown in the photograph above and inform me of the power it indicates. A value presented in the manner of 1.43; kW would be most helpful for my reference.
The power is 0.37; kW
